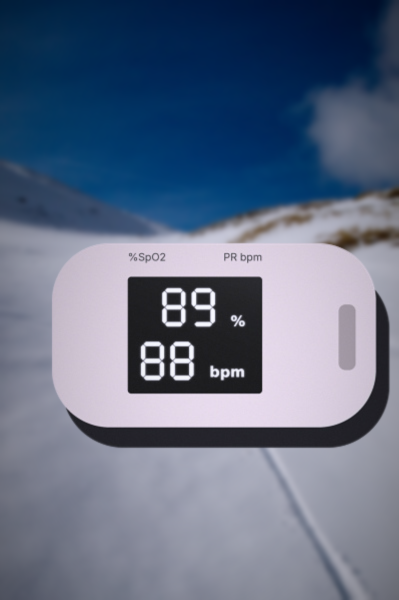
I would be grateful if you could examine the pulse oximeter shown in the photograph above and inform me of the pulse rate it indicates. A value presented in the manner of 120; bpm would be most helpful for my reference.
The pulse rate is 88; bpm
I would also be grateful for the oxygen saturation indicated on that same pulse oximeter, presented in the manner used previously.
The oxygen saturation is 89; %
